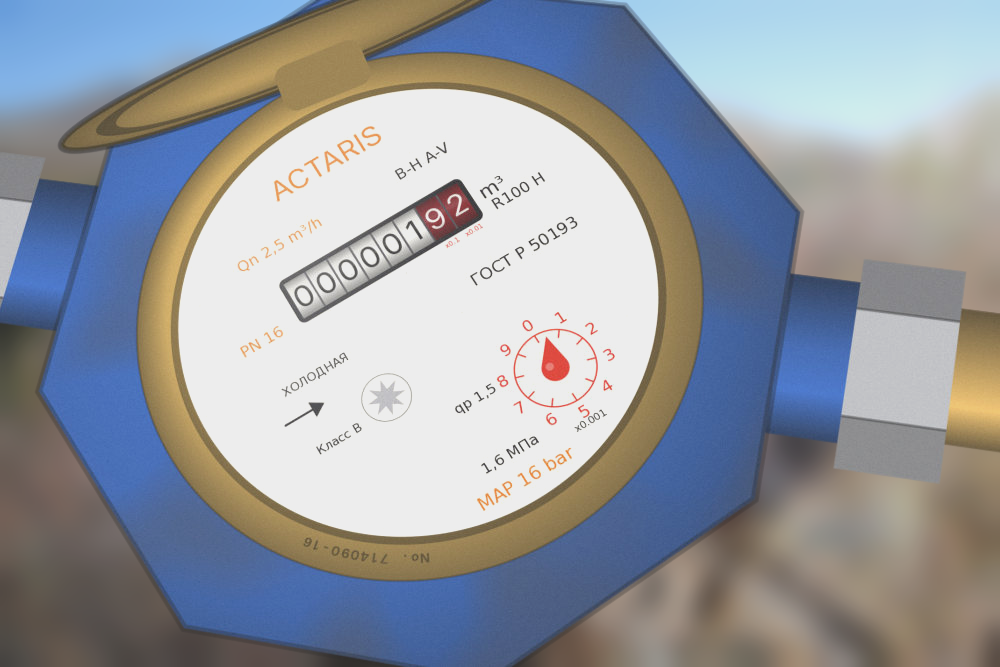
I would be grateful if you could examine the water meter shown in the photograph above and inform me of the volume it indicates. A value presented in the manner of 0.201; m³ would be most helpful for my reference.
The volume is 1.920; m³
